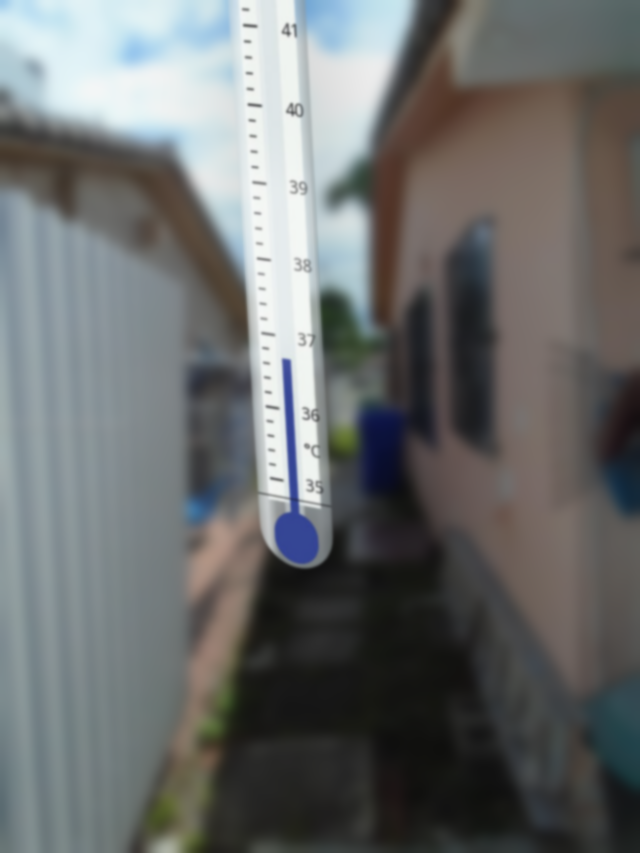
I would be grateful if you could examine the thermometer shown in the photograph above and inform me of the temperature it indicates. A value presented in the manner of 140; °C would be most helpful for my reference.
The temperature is 36.7; °C
